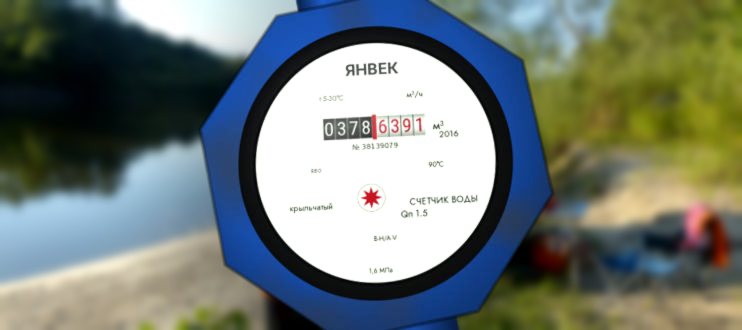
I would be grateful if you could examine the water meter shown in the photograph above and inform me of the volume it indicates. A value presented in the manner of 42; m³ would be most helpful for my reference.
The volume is 378.6391; m³
